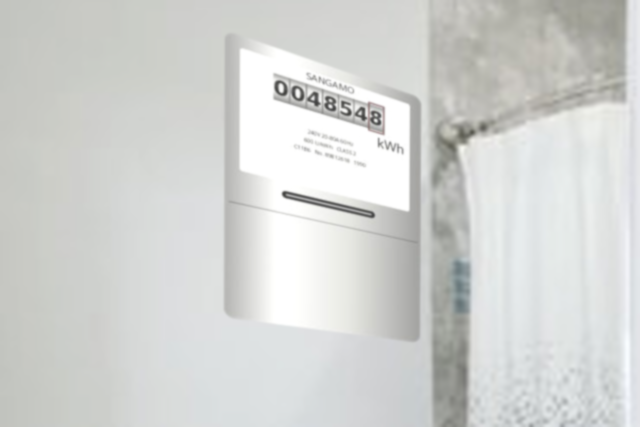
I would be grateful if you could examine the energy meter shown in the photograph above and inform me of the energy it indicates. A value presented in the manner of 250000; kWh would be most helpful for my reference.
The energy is 4854.8; kWh
